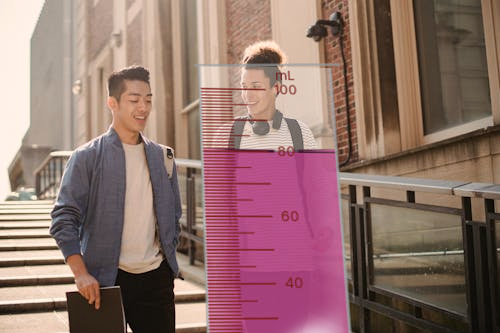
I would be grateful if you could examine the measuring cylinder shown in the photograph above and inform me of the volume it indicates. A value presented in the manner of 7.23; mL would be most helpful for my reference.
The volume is 80; mL
